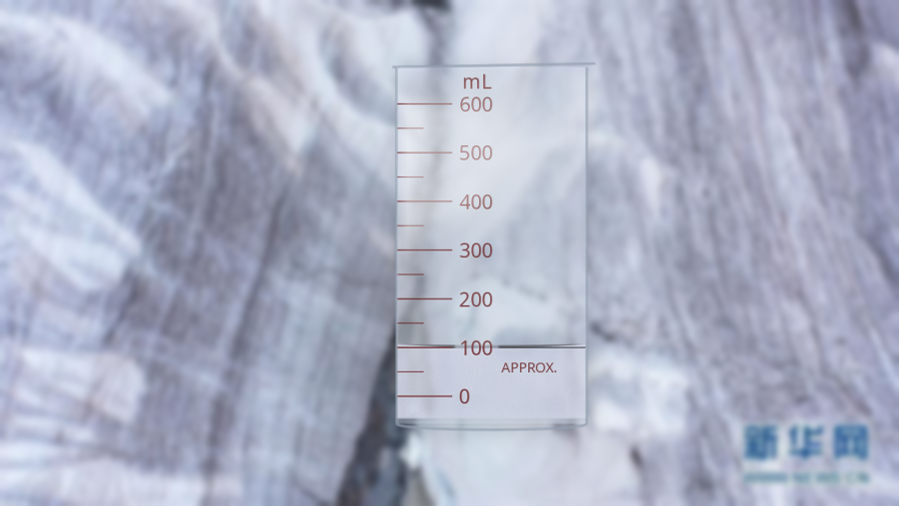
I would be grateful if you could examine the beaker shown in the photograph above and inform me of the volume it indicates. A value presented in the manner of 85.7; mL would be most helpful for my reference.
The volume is 100; mL
